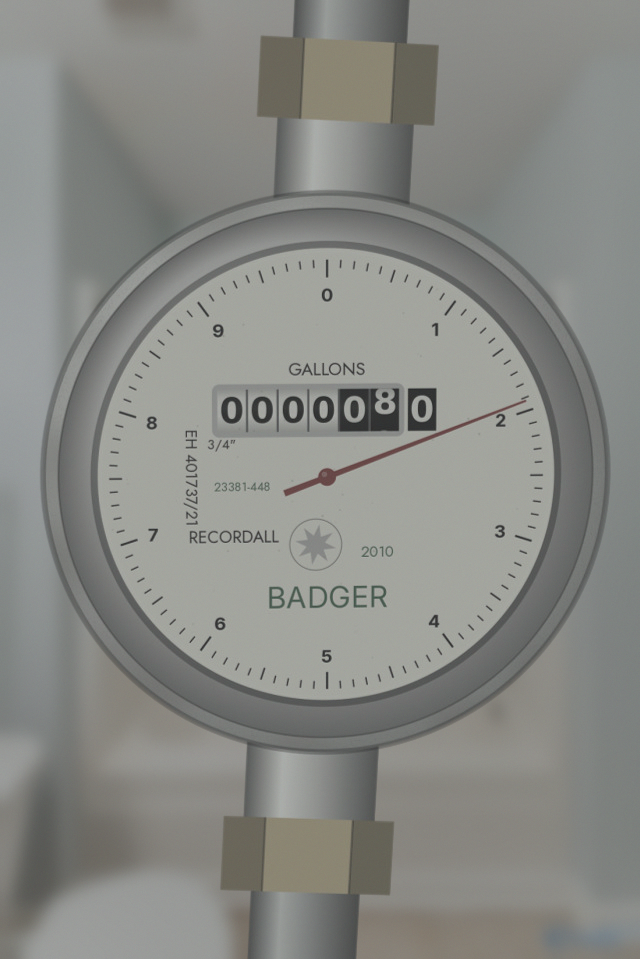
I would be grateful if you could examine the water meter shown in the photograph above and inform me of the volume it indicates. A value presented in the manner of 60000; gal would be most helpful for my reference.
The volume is 81.9; gal
